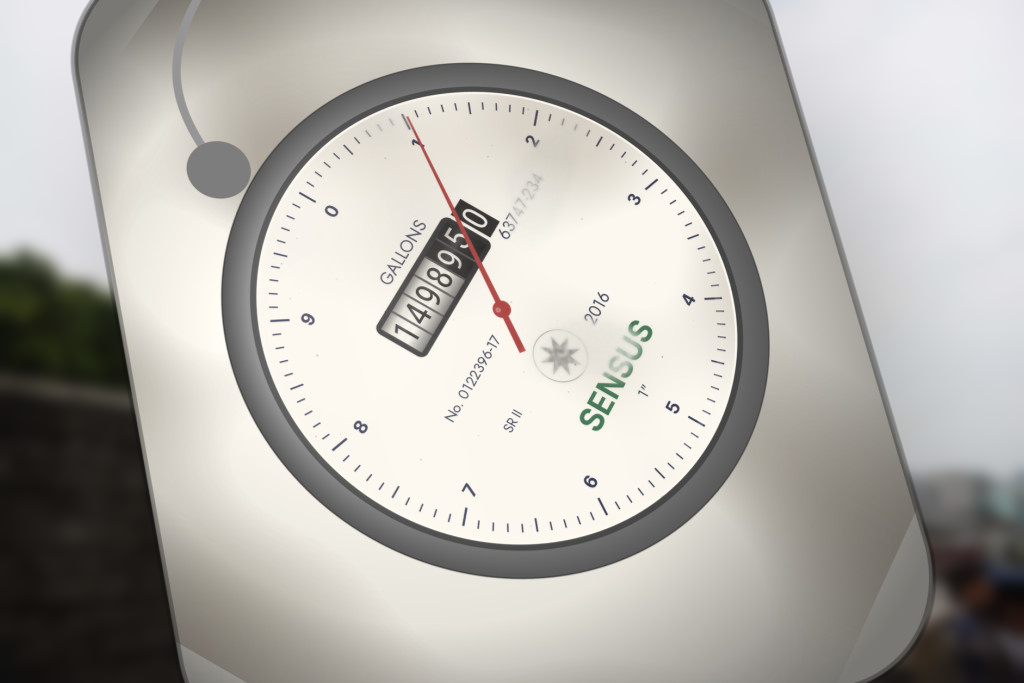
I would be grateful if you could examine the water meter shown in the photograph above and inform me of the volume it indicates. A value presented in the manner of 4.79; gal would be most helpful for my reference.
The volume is 1498951.0; gal
